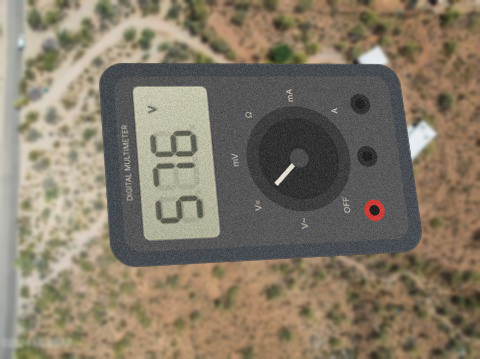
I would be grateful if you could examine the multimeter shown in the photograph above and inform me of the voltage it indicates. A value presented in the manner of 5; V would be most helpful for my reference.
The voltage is 576; V
